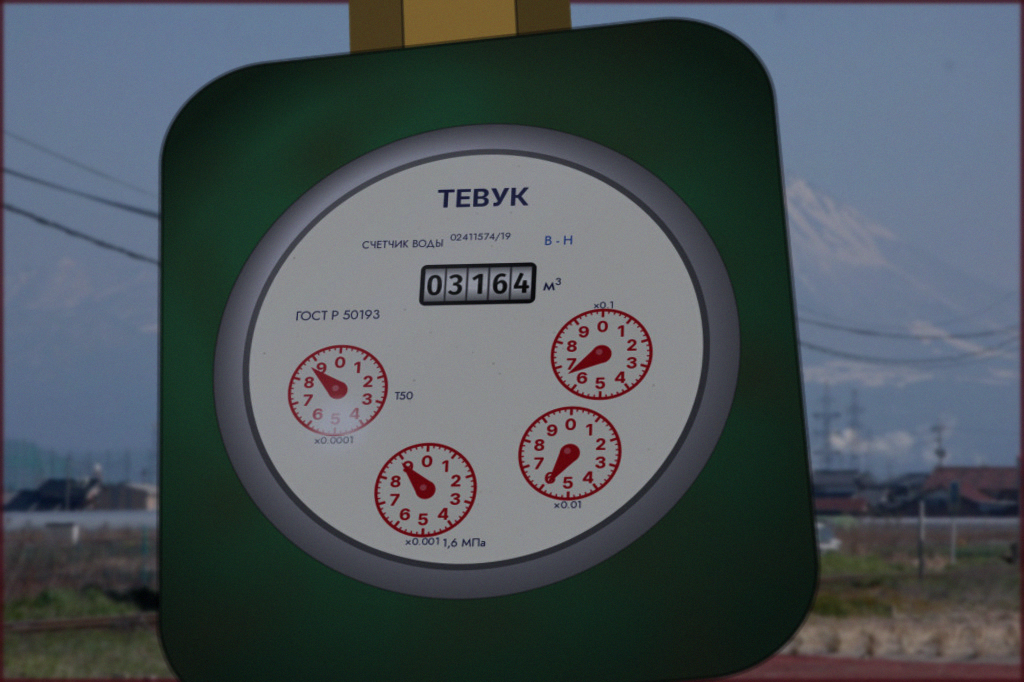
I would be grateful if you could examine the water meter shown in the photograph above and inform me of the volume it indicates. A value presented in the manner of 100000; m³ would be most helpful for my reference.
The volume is 3164.6588; m³
